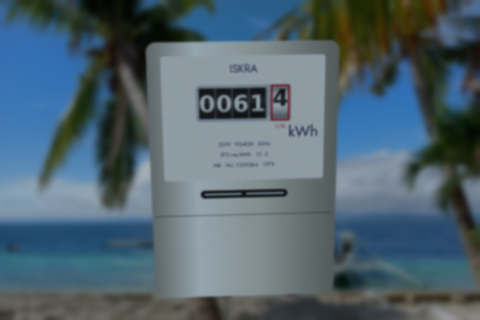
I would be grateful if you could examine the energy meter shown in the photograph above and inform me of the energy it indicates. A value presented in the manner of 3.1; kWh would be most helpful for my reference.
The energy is 61.4; kWh
